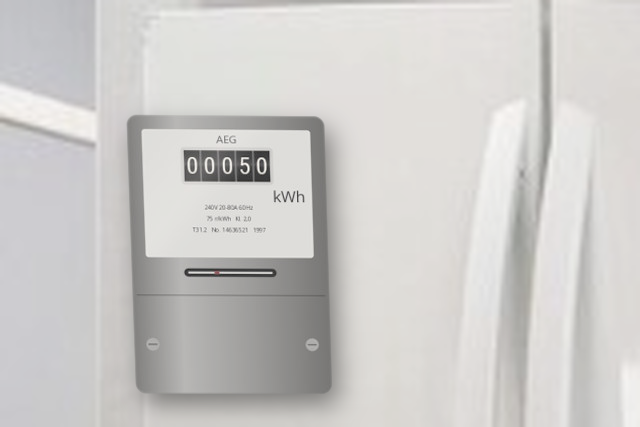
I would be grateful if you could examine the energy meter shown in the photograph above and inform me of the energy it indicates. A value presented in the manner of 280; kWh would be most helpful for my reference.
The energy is 50; kWh
